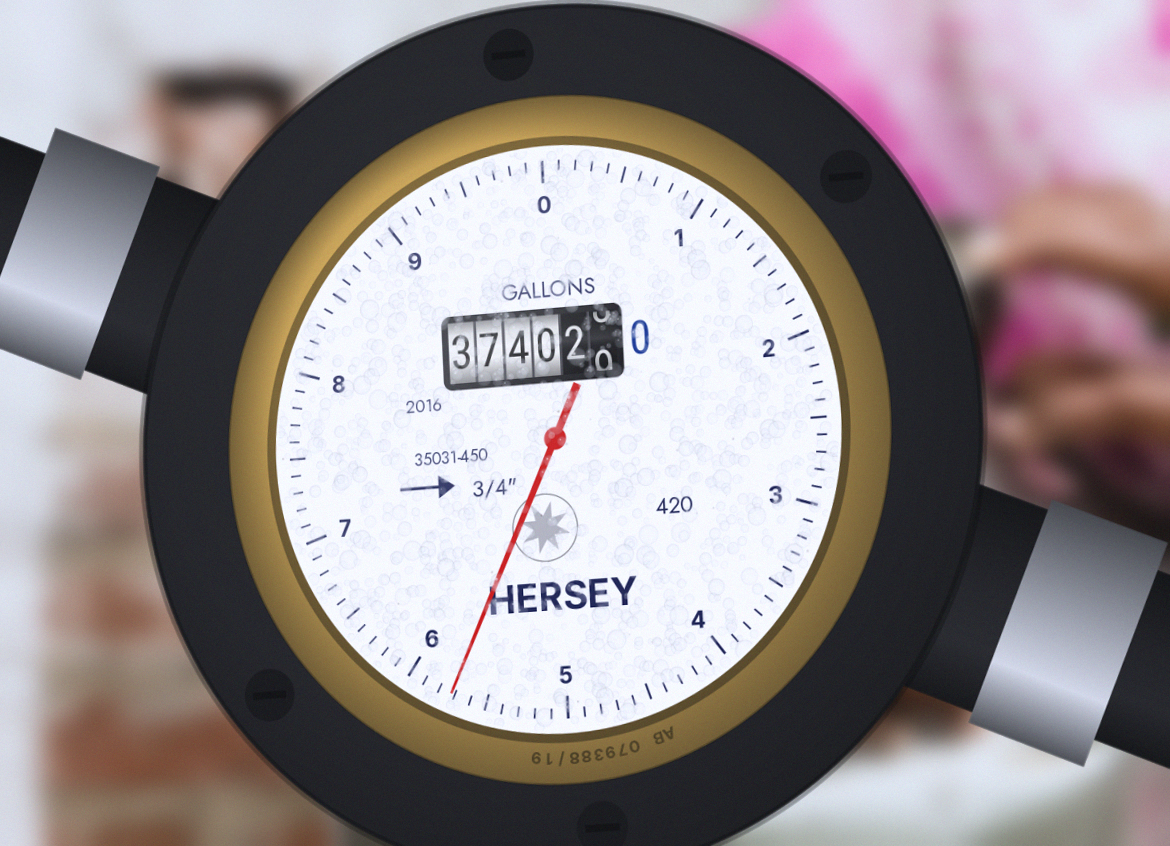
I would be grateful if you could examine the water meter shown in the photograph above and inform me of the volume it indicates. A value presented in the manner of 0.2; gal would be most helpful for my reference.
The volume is 3740285.7; gal
